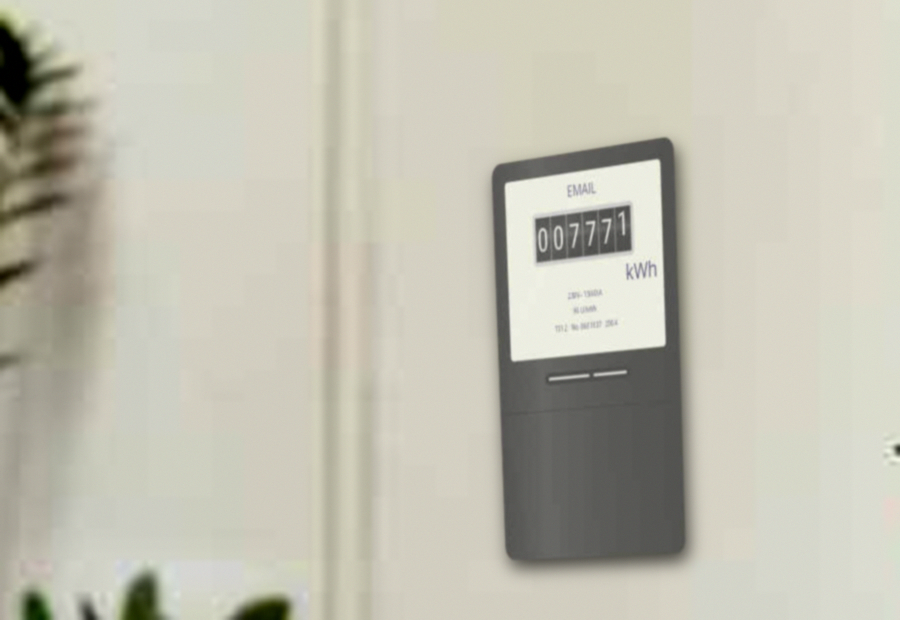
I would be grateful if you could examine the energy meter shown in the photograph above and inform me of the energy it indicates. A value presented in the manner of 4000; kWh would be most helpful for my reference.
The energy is 7771; kWh
